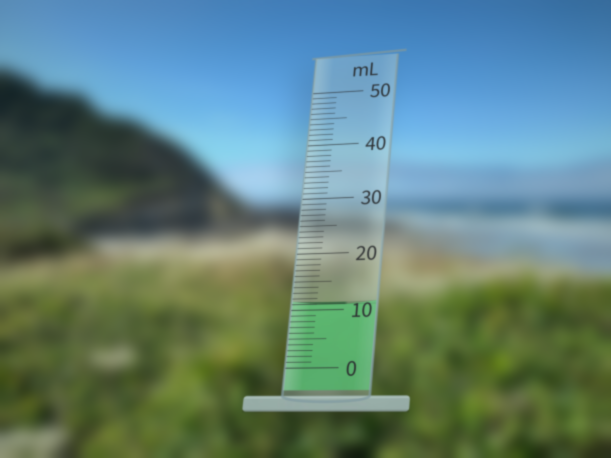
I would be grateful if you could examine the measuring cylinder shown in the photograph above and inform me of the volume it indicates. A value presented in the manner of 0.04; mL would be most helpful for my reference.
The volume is 11; mL
